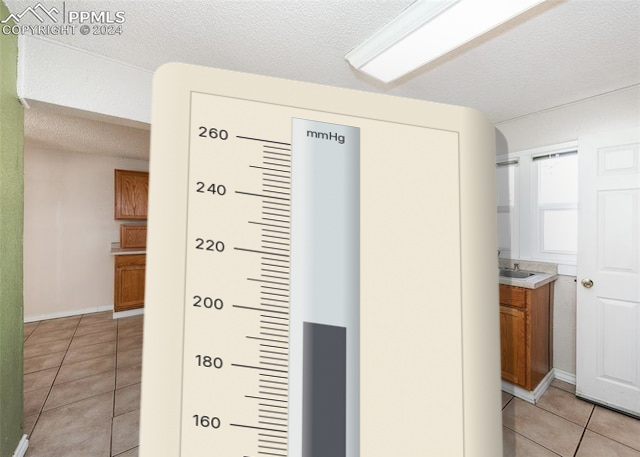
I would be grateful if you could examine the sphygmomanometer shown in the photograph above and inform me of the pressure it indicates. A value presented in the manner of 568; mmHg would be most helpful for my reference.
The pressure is 198; mmHg
